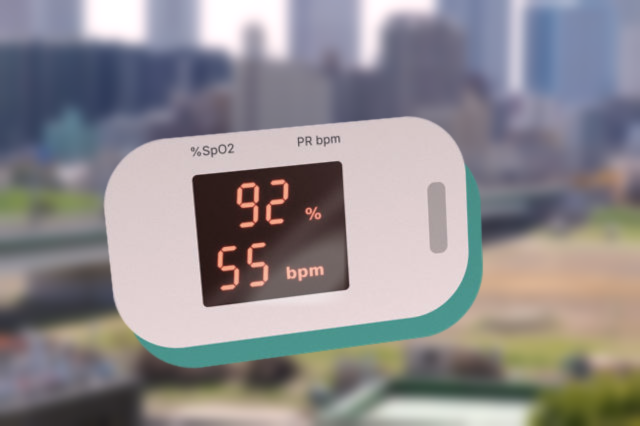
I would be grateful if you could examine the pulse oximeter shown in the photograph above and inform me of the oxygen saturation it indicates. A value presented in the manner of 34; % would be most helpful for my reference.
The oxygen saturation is 92; %
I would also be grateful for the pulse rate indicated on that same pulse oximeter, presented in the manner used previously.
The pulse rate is 55; bpm
